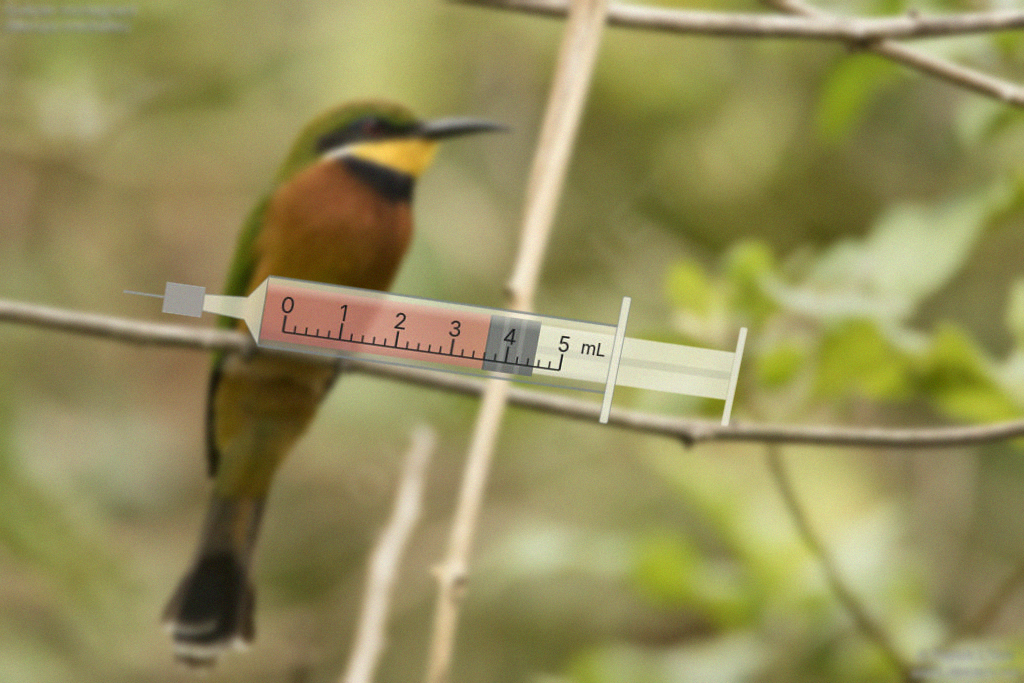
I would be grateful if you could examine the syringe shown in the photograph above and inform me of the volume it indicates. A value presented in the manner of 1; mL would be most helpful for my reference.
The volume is 3.6; mL
